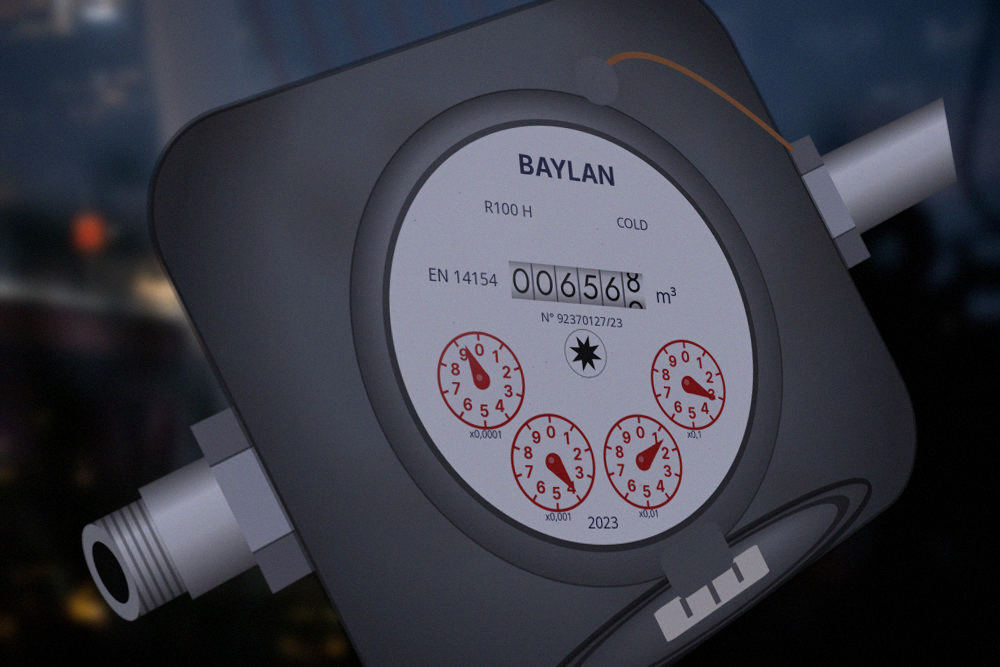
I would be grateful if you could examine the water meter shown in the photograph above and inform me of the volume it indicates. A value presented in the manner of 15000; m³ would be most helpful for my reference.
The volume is 6568.3139; m³
